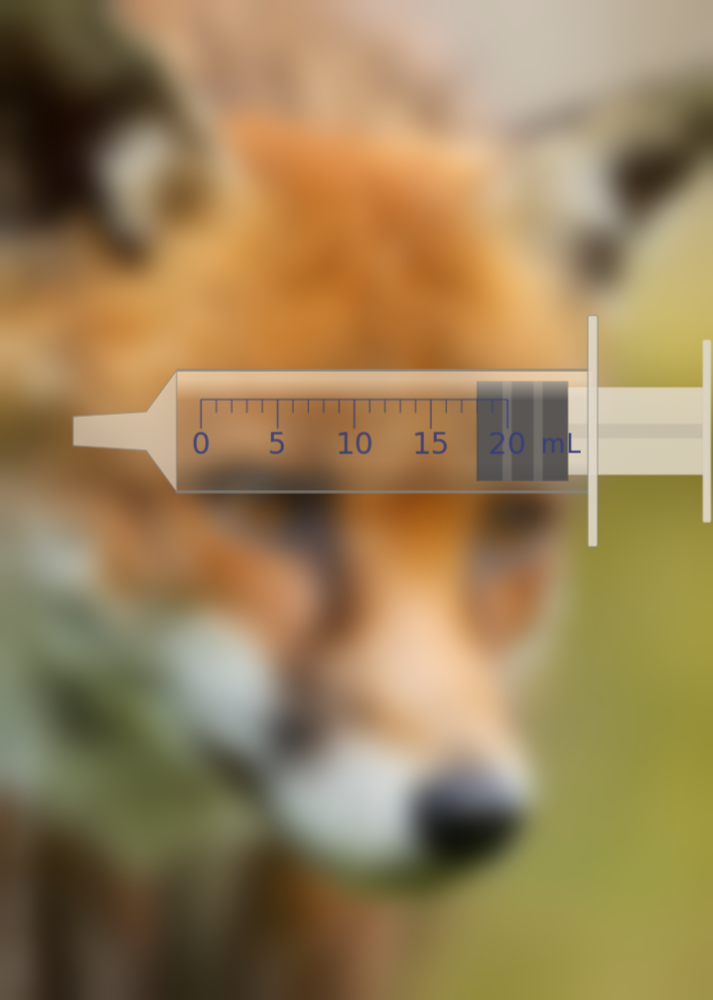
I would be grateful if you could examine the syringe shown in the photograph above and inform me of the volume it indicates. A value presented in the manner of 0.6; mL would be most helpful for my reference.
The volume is 18; mL
